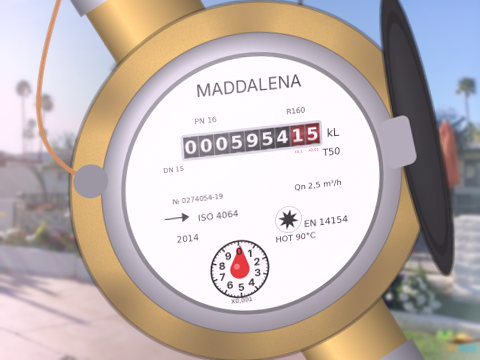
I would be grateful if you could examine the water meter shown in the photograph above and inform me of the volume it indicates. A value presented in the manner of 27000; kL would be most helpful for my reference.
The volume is 5954.150; kL
